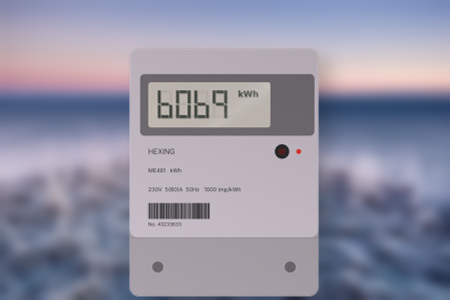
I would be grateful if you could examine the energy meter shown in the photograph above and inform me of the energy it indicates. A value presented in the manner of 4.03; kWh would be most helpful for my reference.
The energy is 6069; kWh
